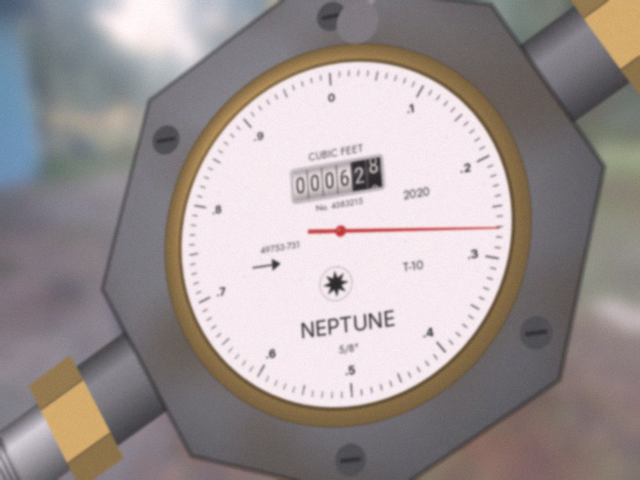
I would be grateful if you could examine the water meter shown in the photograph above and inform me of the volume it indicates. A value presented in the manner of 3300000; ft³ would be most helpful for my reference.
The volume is 628.27; ft³
